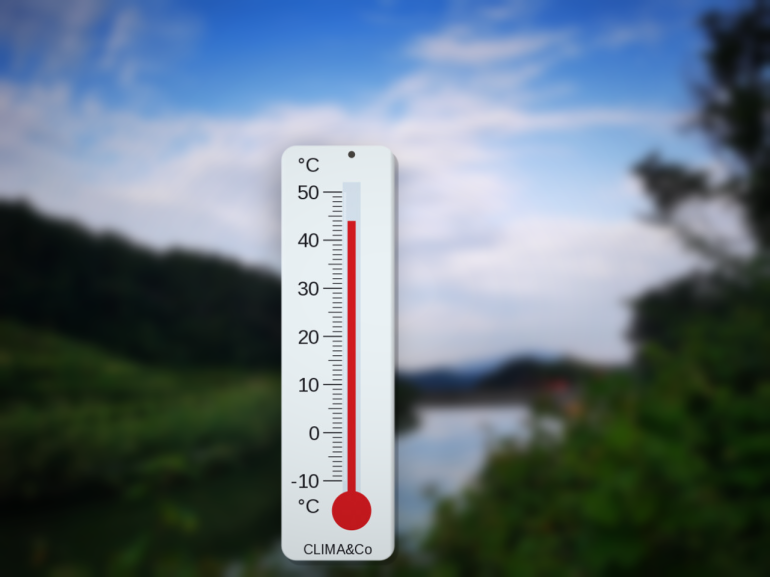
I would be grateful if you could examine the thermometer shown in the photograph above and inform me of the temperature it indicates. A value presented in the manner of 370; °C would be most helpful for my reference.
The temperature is 44; °C
